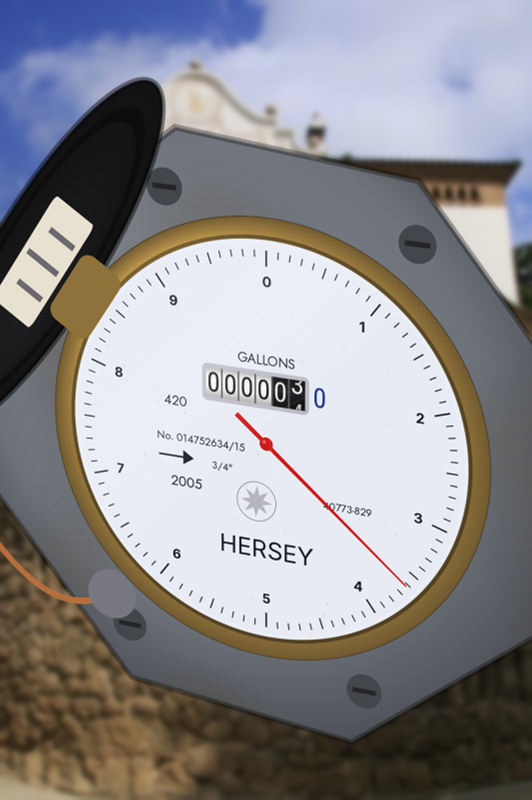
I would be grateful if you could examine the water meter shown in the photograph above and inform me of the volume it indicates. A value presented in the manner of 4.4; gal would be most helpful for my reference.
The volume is 33.6; gal
